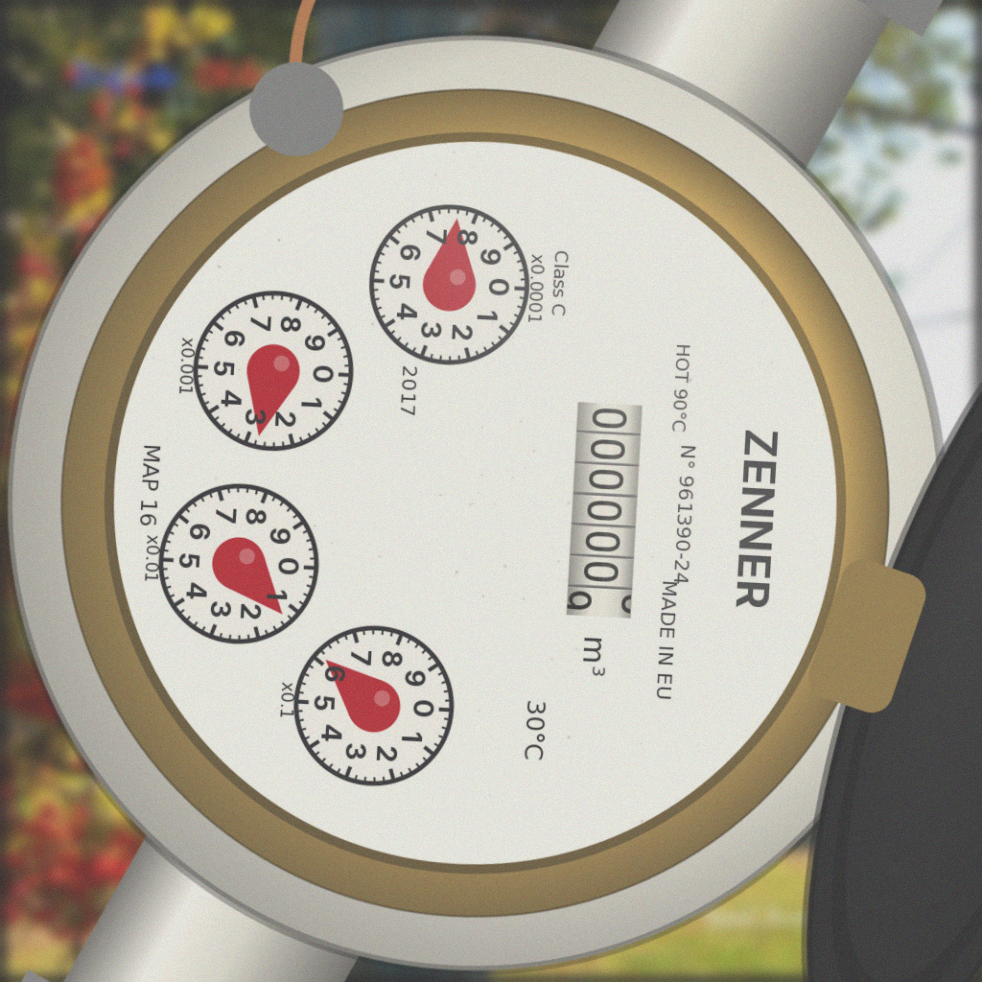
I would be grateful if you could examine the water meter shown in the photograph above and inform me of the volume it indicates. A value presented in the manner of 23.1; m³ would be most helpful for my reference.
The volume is 8.6127; m³
